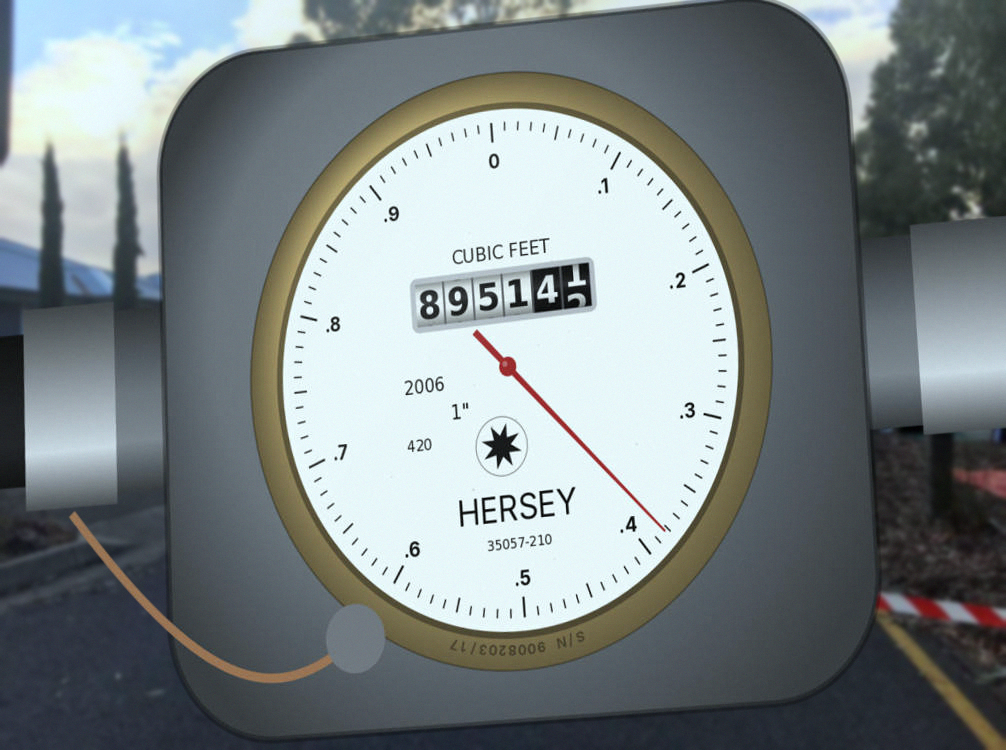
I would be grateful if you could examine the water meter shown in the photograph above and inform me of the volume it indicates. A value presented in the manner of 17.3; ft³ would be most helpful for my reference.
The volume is 895141.38; ft³
